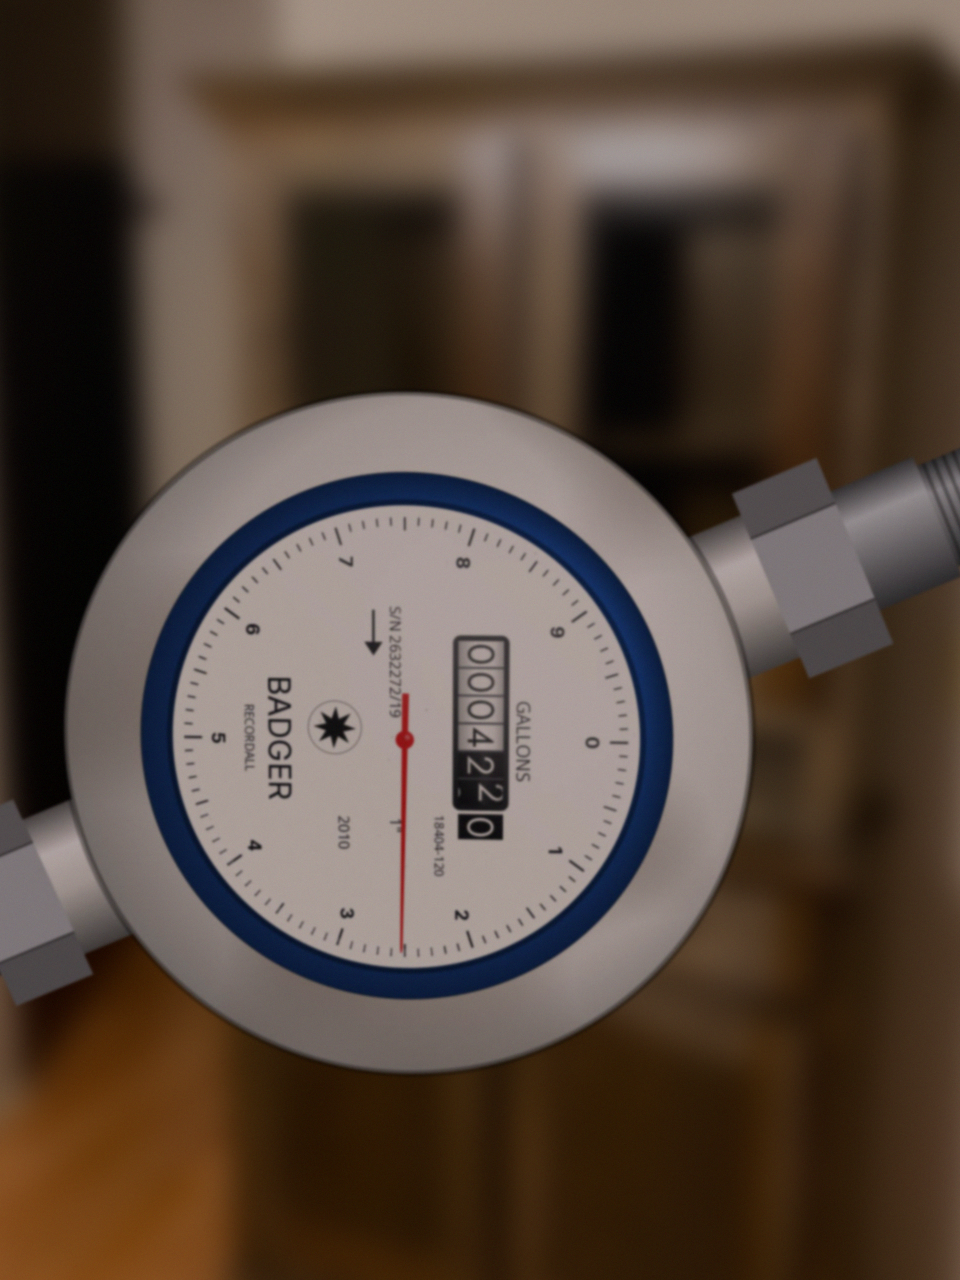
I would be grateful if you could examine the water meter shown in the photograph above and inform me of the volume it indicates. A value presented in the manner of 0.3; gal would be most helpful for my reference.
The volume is 4222.5; gal
